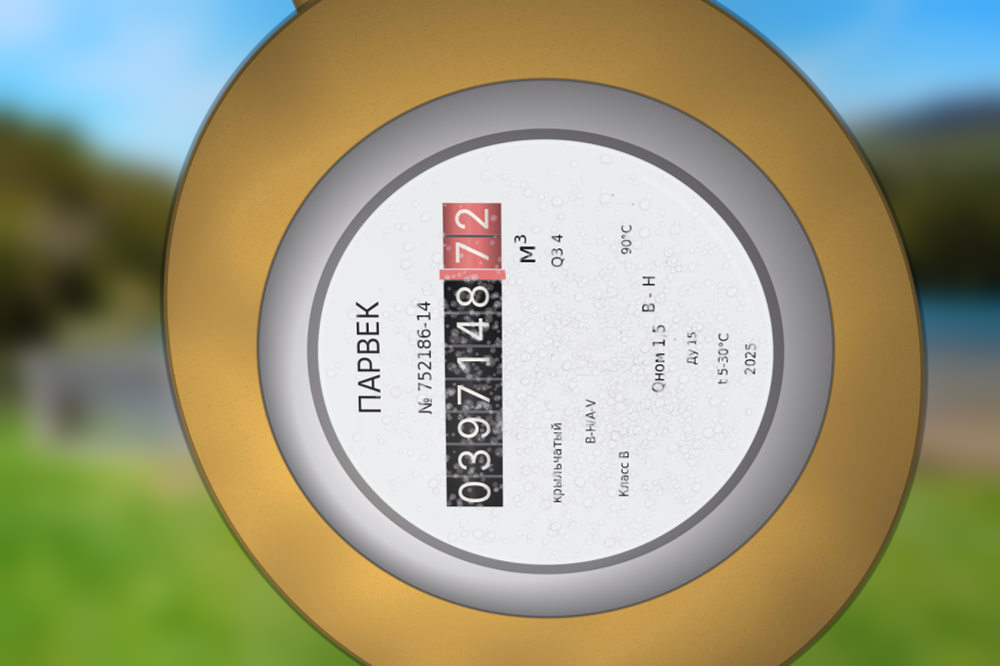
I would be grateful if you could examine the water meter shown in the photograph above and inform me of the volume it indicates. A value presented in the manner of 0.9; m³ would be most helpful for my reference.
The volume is 397148.72; m³
